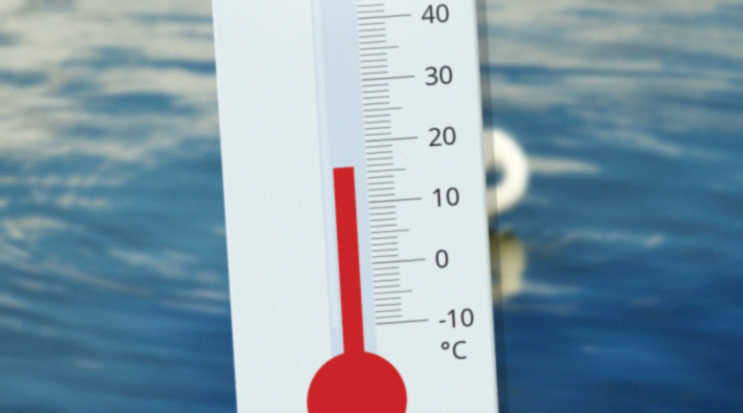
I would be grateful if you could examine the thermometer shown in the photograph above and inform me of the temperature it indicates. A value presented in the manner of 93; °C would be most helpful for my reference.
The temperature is 16; °C
